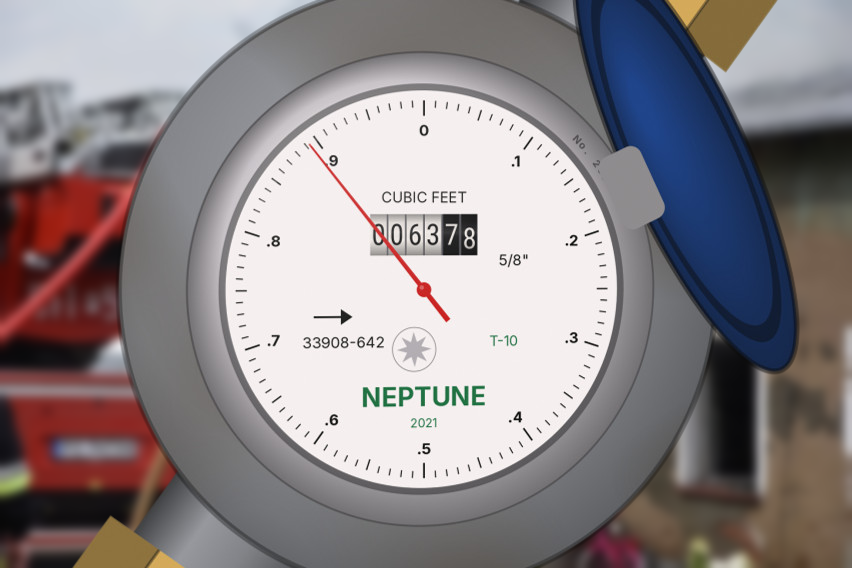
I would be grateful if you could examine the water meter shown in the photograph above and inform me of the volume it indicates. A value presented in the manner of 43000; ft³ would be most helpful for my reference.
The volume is 6377.89; ft³
